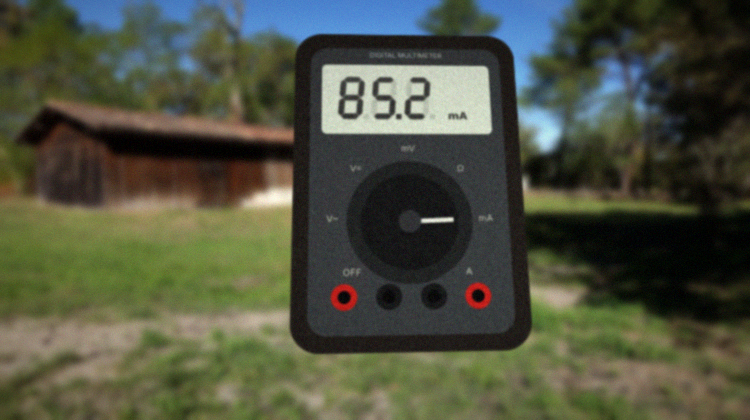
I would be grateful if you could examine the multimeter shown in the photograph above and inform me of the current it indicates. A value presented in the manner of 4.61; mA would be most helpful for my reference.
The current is 85.2; mA
